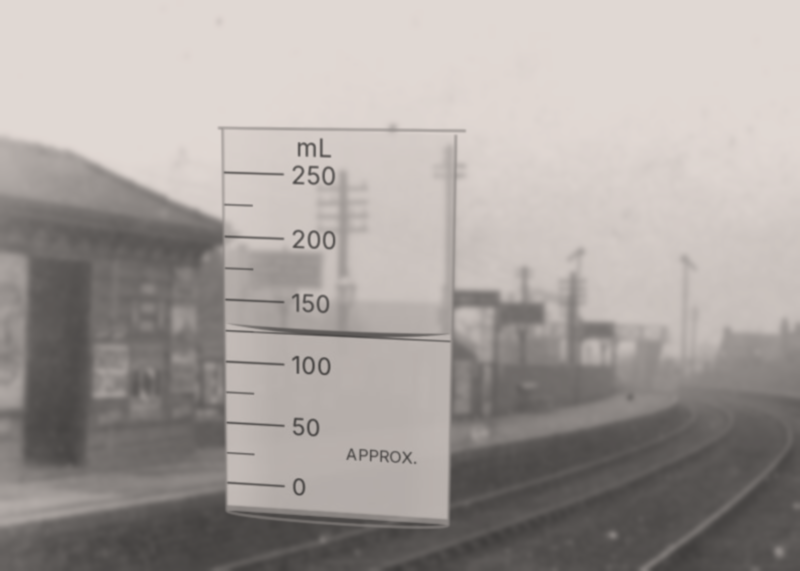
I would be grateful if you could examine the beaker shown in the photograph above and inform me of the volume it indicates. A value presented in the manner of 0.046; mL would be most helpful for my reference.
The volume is 125; mL
